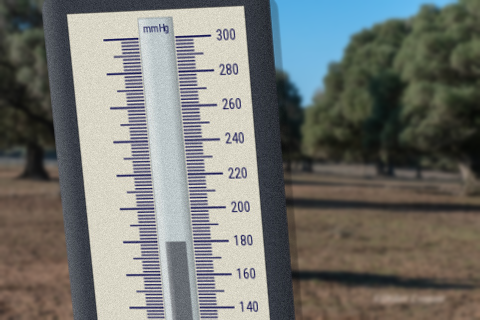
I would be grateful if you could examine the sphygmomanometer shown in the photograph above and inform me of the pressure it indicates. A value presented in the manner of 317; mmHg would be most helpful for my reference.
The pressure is 180; mmHg
